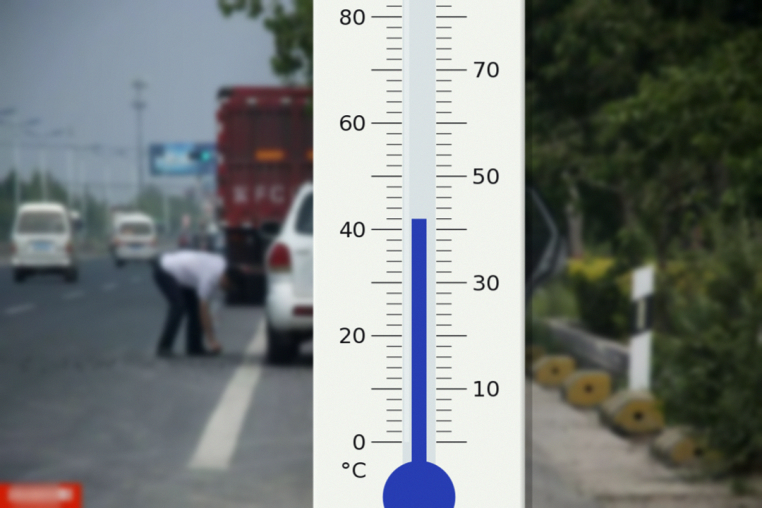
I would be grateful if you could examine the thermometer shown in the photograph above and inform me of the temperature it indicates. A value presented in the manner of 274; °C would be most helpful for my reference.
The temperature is 42; °C
